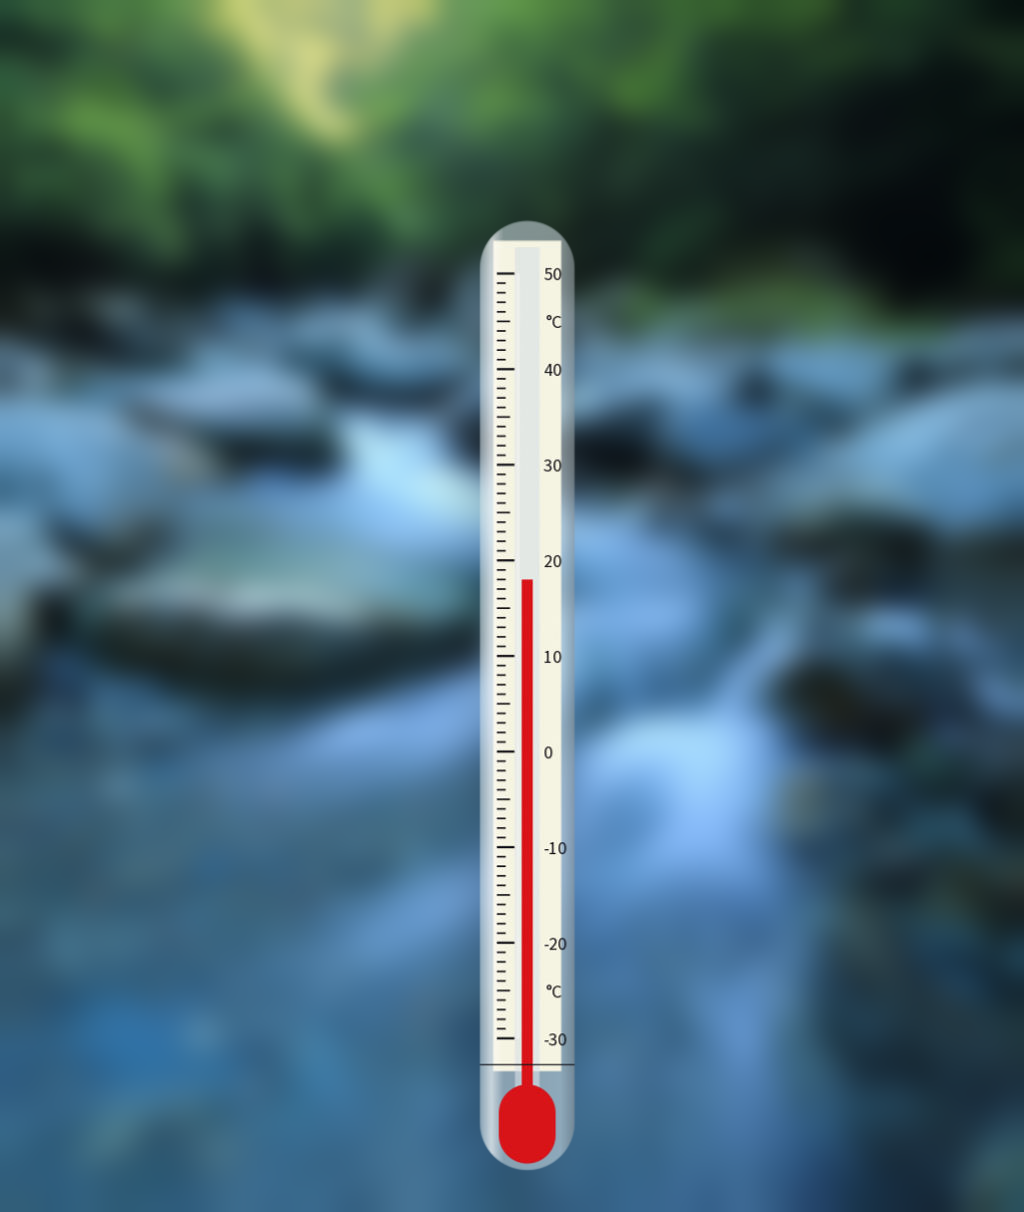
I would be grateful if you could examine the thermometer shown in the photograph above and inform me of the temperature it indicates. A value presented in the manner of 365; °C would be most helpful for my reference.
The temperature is 18; °C
